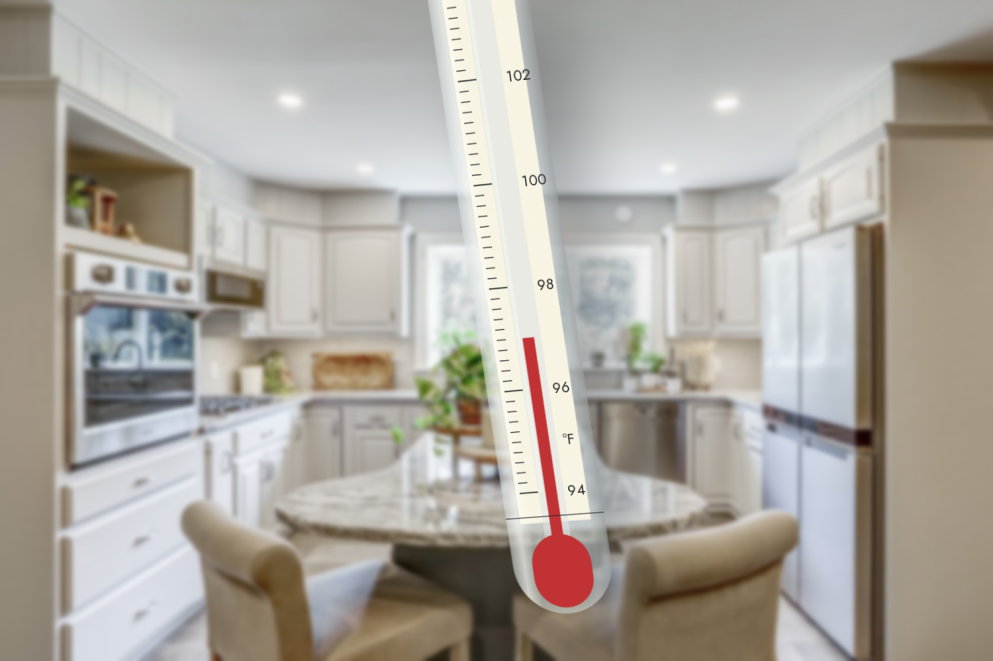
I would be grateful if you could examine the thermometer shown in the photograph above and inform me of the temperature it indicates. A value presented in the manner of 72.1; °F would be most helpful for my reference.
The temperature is 97; °F
